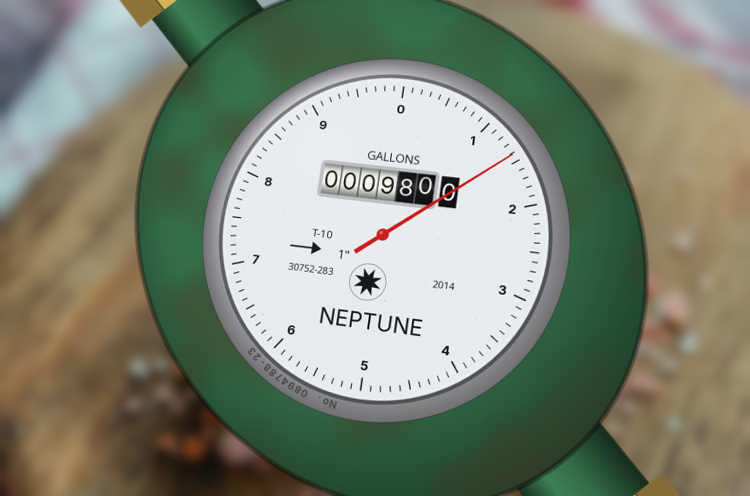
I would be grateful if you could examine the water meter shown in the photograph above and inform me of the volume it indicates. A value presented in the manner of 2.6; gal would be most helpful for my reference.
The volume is 9801.4; gal
